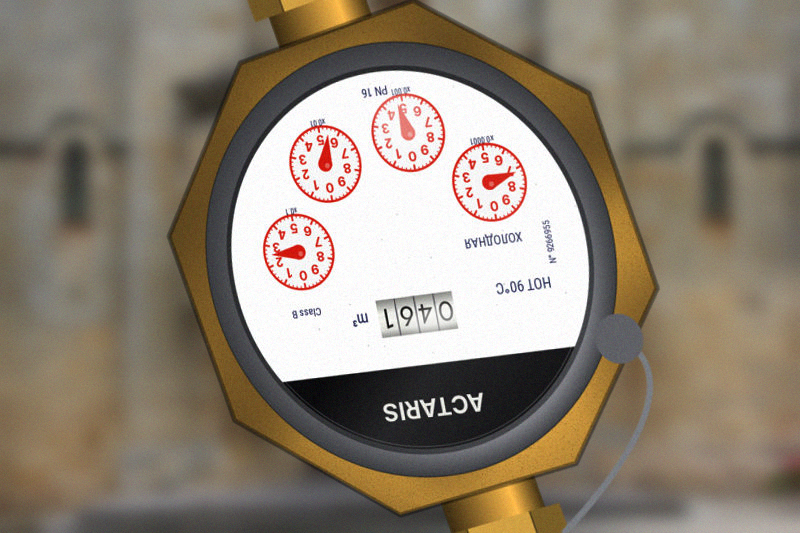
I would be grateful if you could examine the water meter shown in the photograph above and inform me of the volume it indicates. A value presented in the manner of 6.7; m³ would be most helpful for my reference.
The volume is 461.2547; m³
